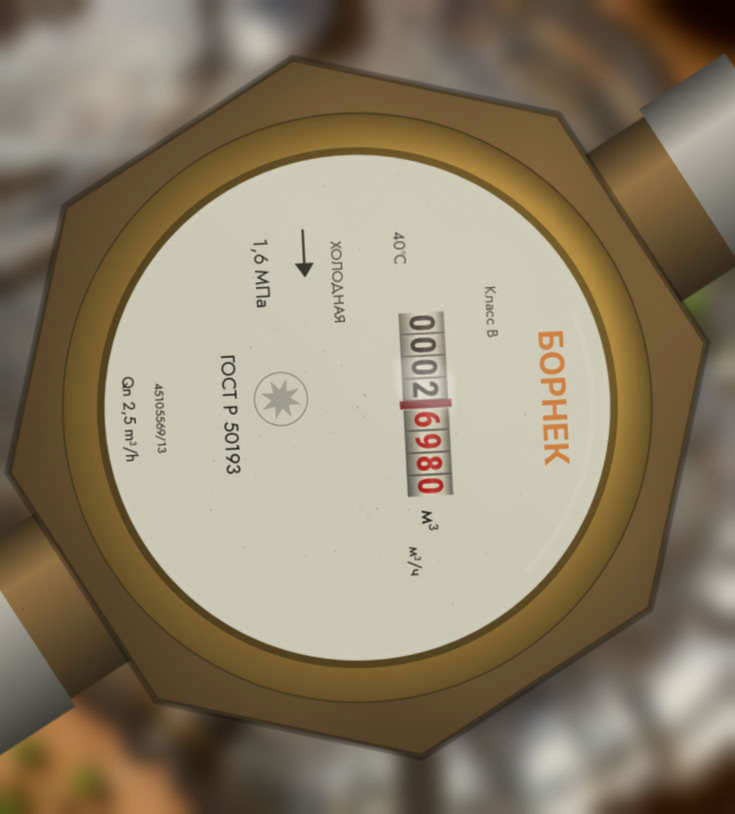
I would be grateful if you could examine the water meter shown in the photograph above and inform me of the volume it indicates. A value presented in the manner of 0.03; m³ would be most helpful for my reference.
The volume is 2.6980; m³
